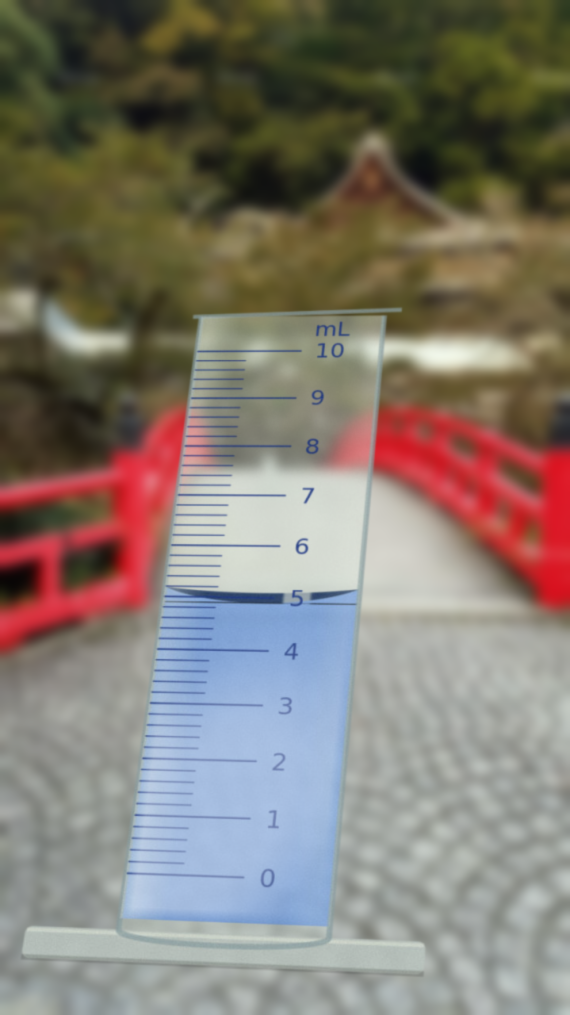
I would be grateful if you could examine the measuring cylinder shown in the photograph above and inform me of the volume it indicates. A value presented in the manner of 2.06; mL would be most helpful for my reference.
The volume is 4.9; mL
